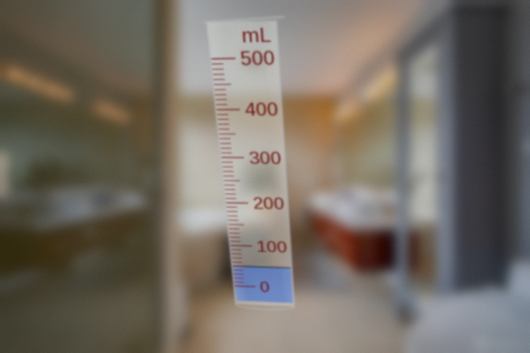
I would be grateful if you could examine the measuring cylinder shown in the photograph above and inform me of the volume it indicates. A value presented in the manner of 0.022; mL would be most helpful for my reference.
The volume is 50; mL
